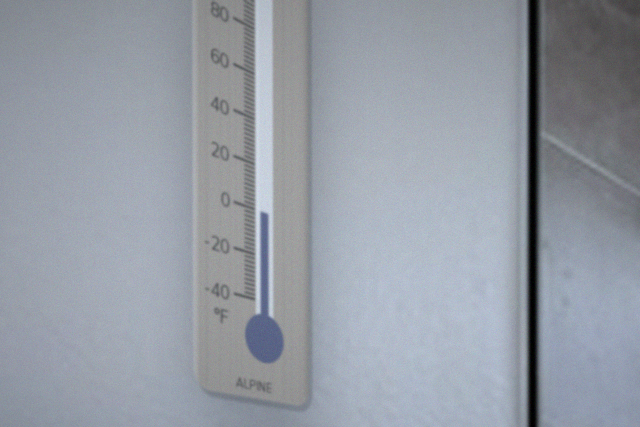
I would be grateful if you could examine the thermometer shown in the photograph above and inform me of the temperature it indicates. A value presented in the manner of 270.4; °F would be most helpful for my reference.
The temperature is 0; °F
